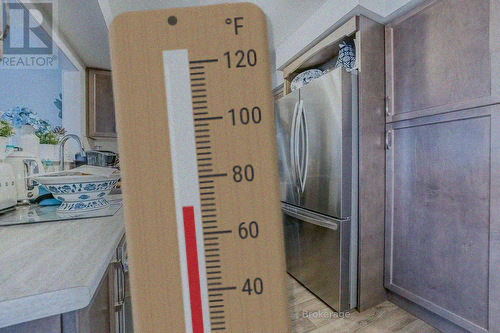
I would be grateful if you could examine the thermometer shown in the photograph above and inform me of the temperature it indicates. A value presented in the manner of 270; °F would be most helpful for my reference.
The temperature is 70; °F
